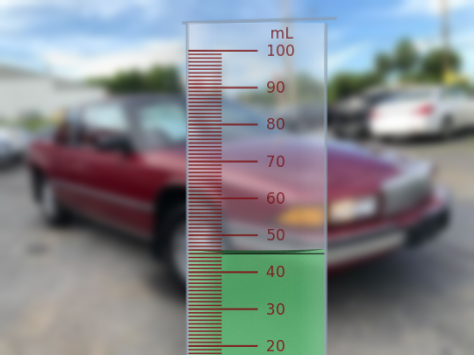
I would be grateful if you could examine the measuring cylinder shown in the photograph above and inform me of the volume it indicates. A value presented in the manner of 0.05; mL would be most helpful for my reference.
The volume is 45; mL
